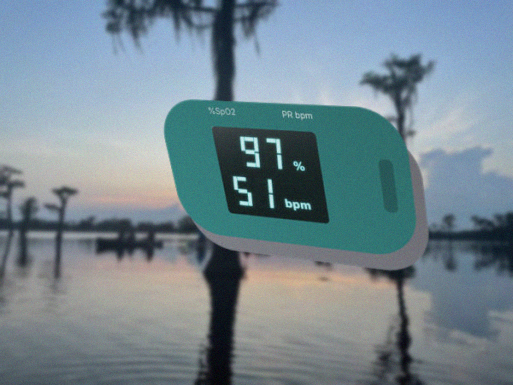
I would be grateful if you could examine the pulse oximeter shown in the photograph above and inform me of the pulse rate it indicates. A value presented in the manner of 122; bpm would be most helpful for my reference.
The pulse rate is 51; bpm
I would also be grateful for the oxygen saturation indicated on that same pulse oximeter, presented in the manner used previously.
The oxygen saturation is 97; %
